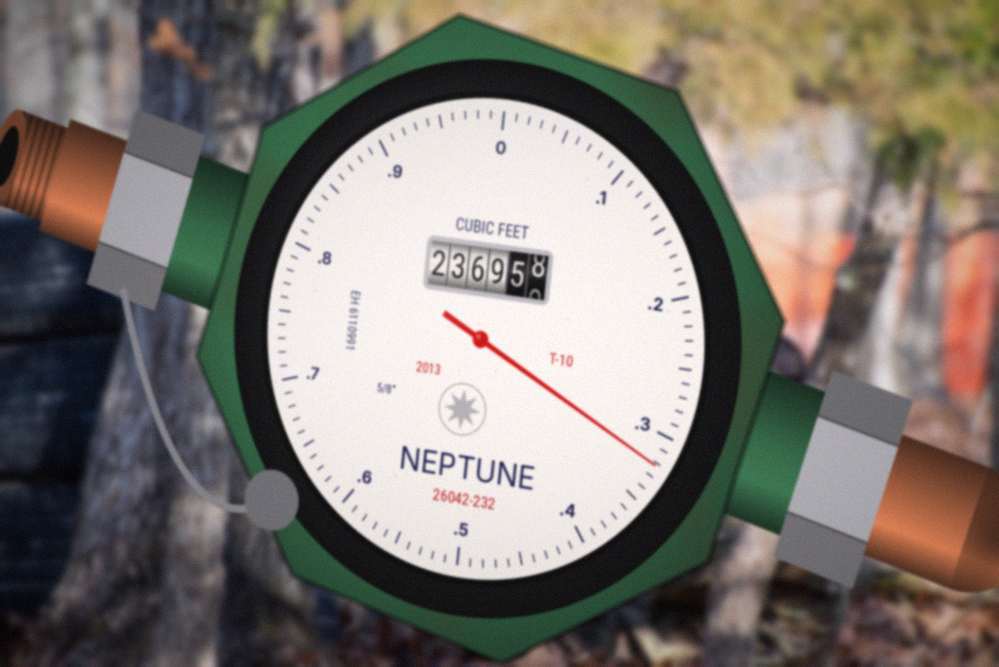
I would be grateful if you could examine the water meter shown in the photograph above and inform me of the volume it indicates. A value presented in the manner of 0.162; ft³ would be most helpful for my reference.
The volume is 236958.32; ft³
